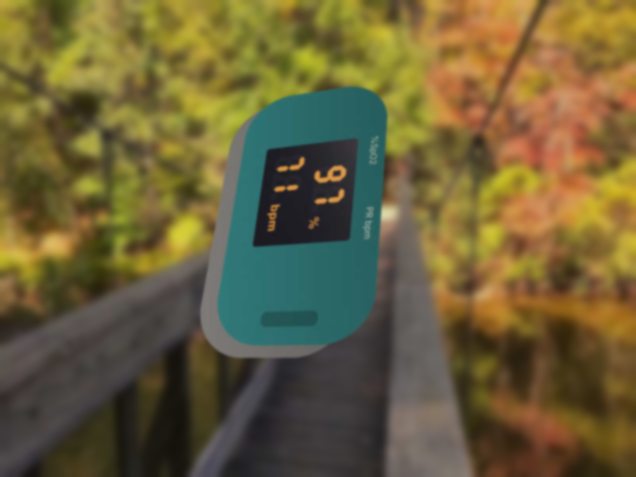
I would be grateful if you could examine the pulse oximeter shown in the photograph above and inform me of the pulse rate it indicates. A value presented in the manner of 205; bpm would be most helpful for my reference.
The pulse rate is 71; bpm
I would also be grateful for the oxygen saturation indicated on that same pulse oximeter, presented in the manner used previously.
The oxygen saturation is 97; %
